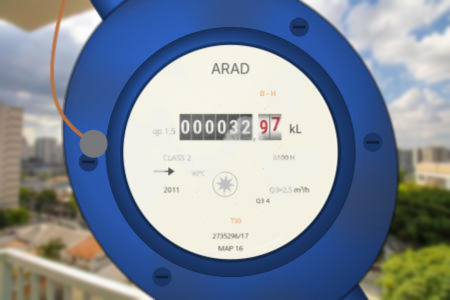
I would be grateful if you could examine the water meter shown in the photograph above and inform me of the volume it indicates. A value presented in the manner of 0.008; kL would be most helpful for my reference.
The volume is 32.97; kL
